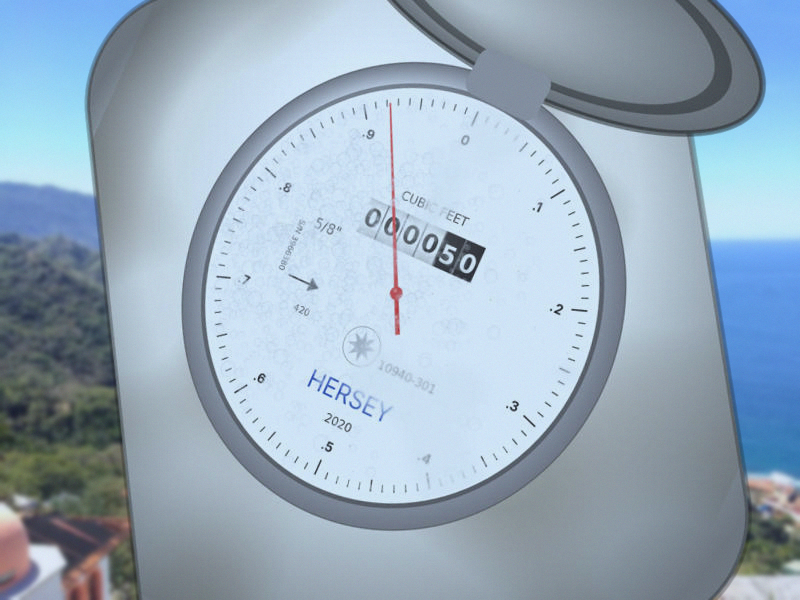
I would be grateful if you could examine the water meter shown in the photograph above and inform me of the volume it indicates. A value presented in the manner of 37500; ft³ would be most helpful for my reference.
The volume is 49.92; ft³
